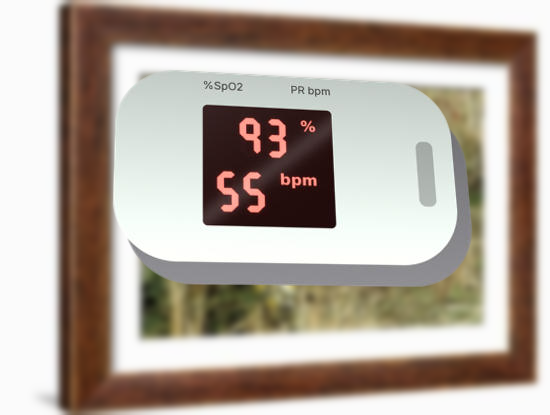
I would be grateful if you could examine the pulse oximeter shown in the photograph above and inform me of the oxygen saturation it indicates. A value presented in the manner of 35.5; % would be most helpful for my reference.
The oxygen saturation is 93; %
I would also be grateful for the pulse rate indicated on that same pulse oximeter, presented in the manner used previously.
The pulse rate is 55; bpm
